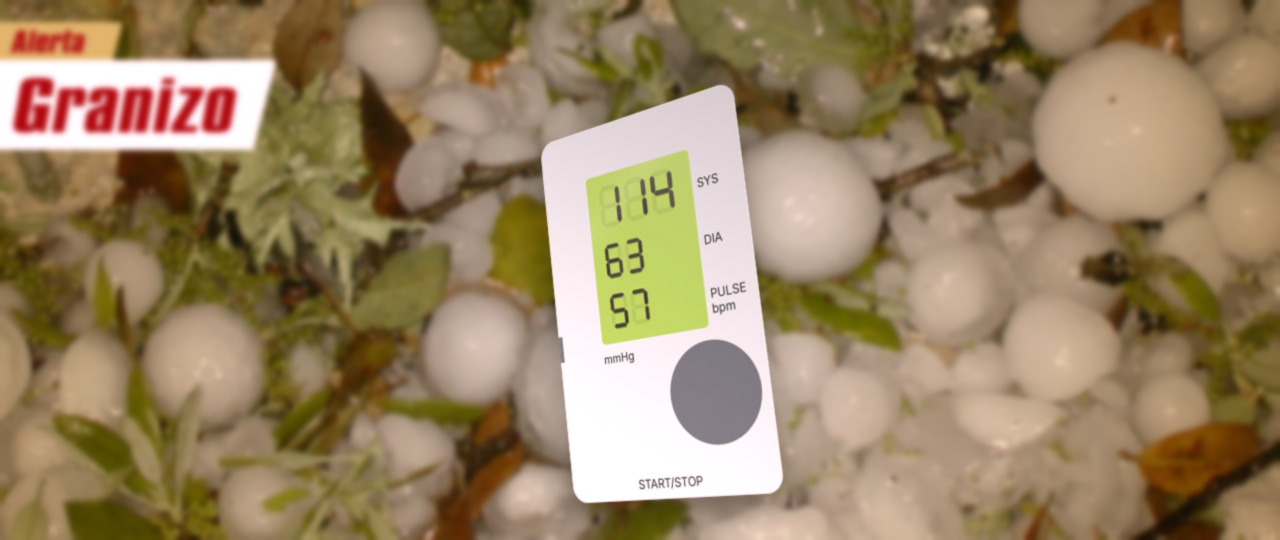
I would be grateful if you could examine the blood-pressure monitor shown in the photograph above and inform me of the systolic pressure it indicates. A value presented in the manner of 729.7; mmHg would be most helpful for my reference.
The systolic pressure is 114; mmHg
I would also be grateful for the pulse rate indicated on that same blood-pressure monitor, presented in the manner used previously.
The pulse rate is 57; bpm
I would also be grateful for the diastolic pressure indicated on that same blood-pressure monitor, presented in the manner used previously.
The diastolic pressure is 63; mmHg
